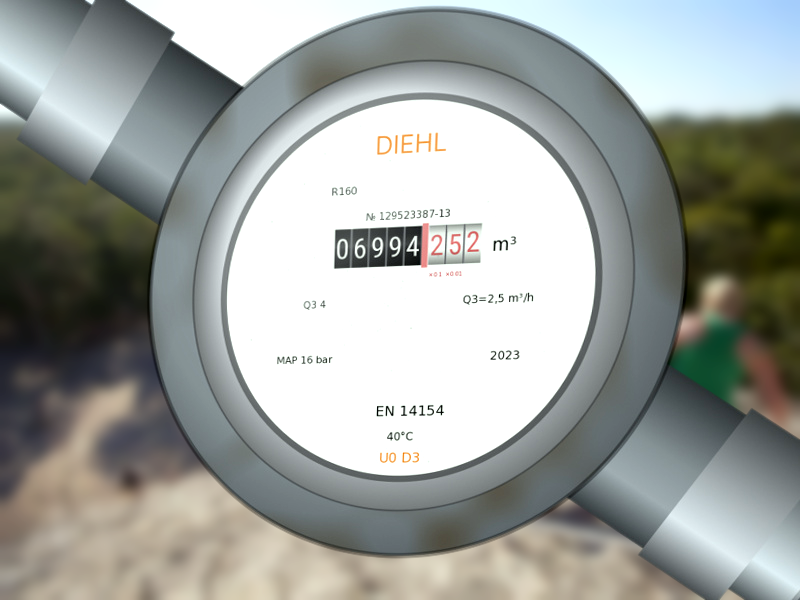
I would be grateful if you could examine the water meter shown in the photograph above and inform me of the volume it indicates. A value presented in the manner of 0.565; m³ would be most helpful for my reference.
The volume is 6994.252; m³
